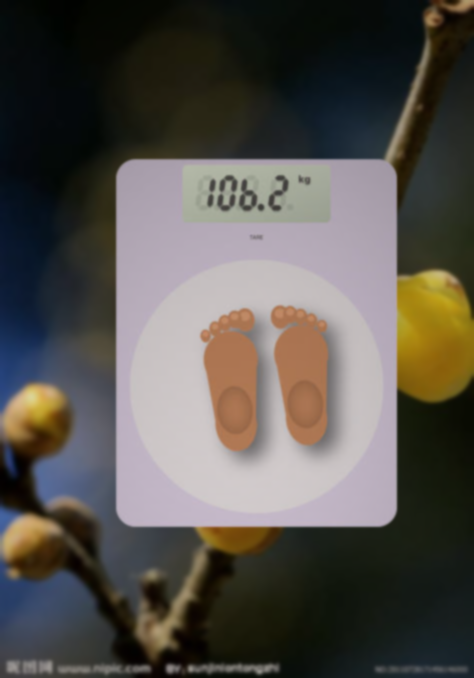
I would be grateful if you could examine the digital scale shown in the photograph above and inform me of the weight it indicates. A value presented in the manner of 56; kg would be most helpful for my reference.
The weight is 106.2; kg
